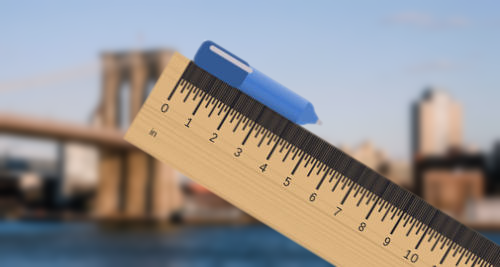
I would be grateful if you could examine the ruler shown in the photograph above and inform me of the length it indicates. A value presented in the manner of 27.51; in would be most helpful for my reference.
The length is 5; in
